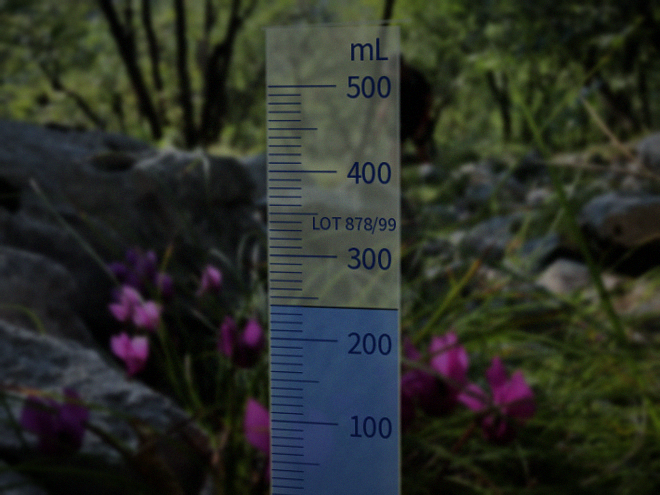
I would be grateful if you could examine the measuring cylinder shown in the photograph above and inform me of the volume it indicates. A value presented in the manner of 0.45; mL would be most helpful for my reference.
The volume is 240; mL
